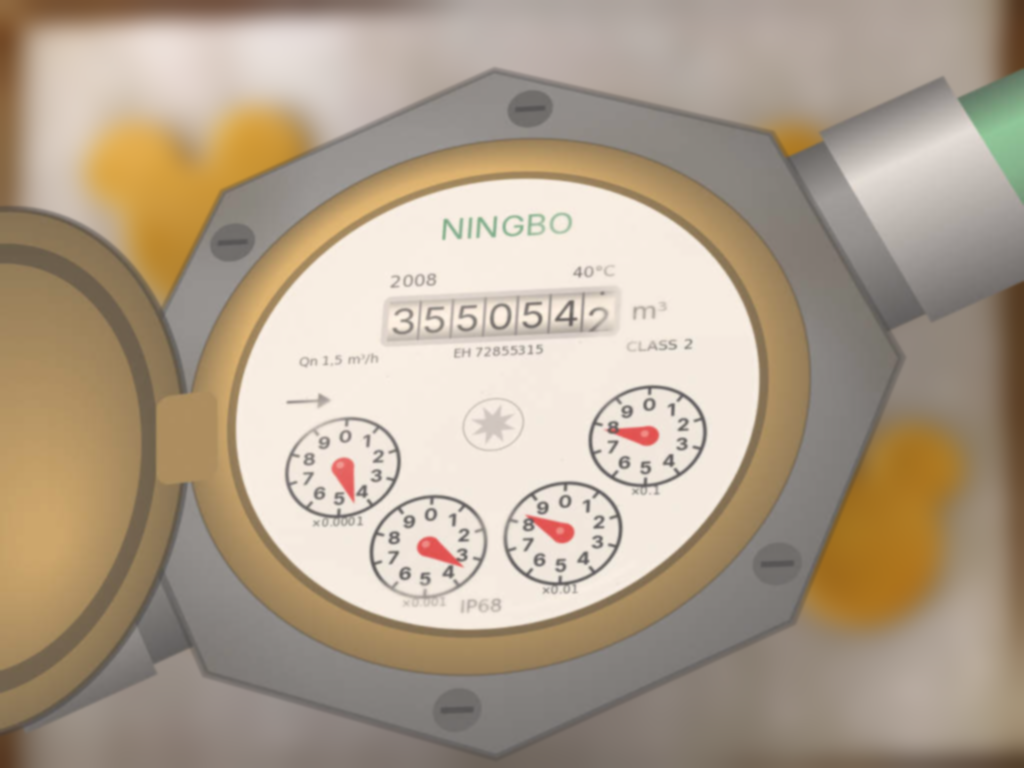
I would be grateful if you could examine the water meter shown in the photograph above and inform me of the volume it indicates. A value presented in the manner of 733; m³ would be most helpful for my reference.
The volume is 3550541.7834; m³
